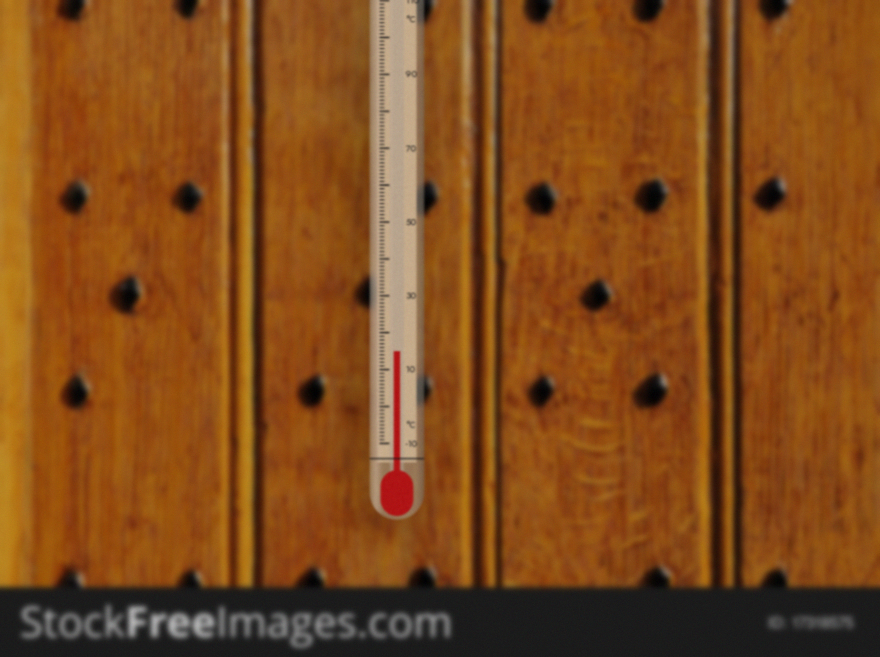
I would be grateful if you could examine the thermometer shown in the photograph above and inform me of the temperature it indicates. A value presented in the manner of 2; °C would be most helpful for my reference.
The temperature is 15; °C
